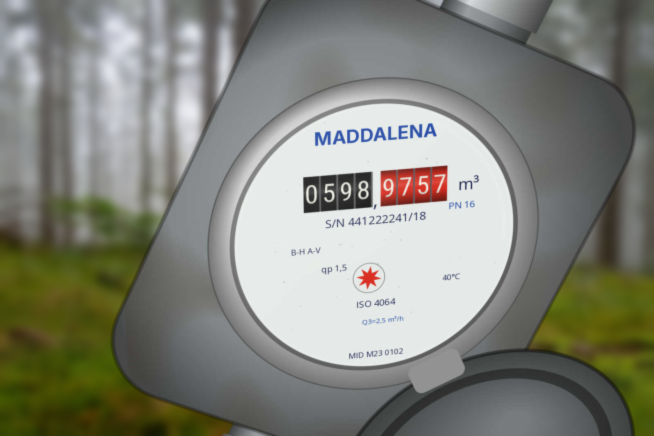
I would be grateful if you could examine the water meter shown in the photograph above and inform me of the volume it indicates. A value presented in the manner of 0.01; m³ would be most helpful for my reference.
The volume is 598.9757; m³
